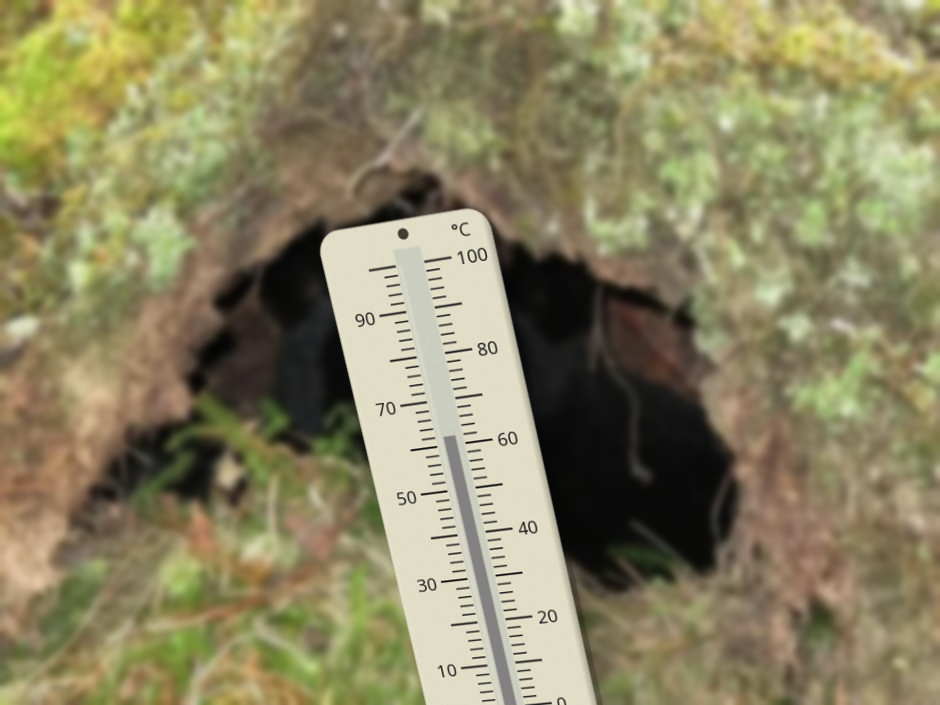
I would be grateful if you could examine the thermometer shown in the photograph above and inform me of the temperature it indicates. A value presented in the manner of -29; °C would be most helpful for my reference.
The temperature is 62; °C
